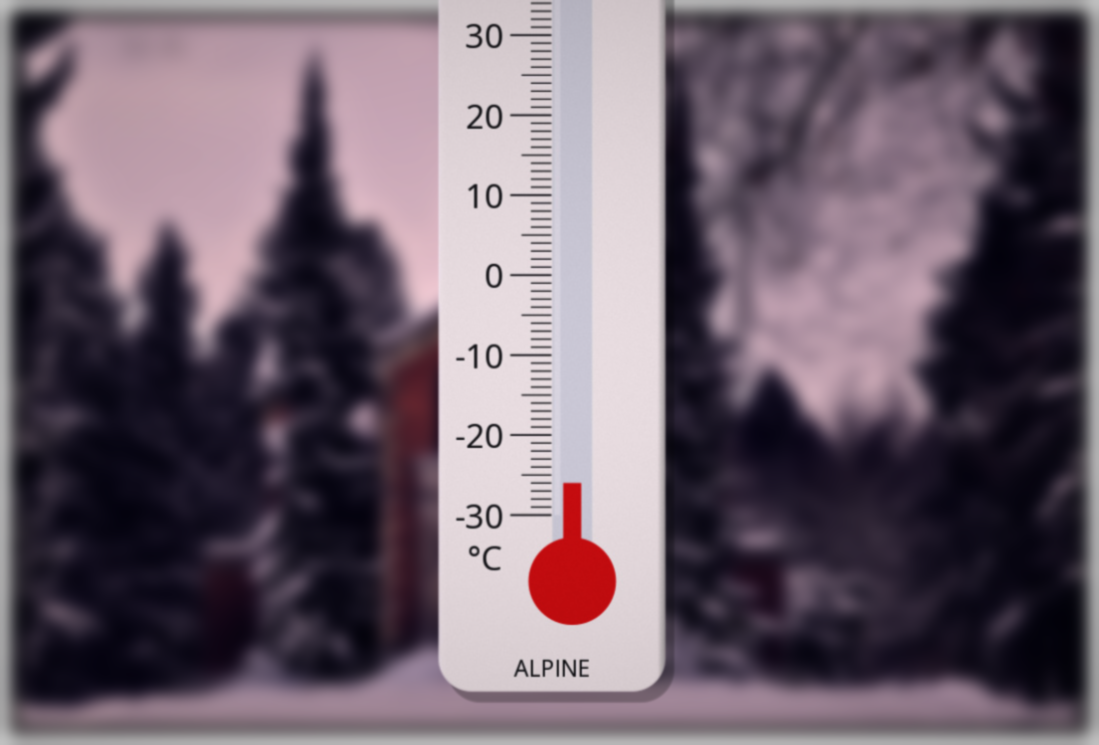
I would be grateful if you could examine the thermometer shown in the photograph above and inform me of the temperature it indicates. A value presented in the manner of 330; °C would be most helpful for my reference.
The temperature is -26; °C
